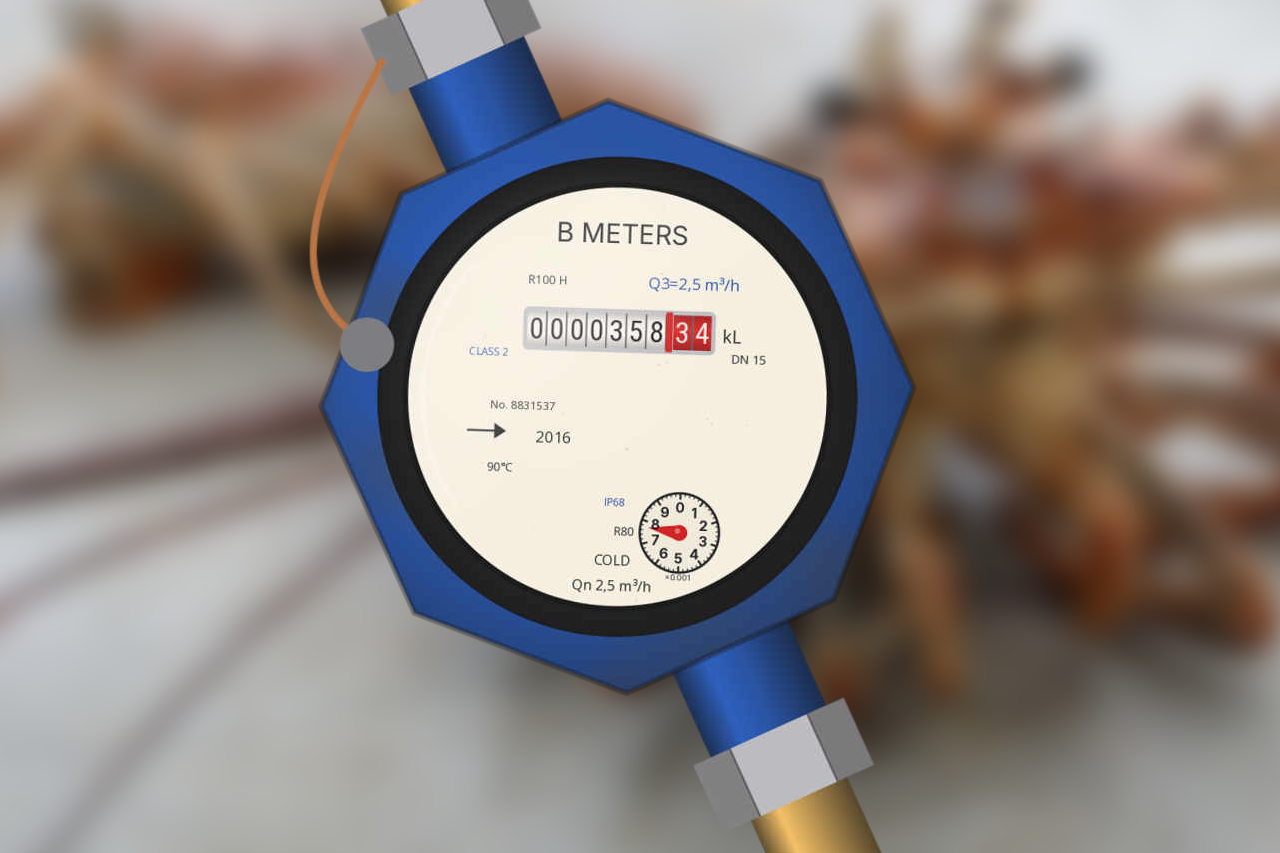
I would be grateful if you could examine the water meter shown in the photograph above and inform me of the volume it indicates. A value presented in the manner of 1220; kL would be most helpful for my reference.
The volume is 358.347; kL
